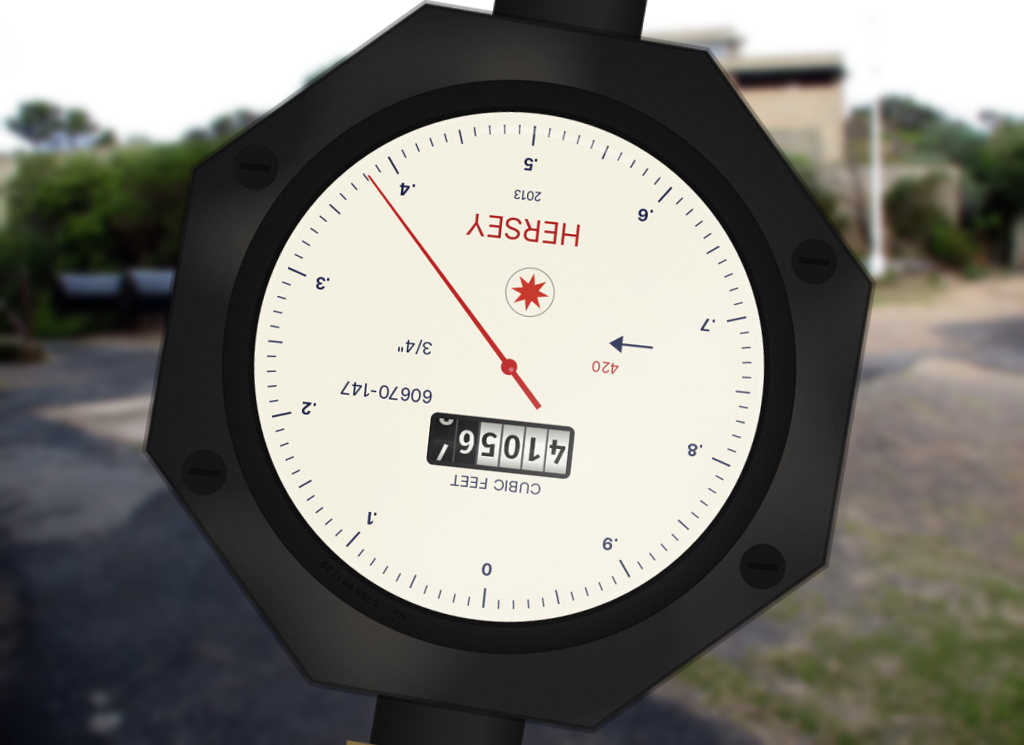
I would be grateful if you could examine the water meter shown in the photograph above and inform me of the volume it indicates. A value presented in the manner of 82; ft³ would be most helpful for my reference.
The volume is 410567.38; ft³
